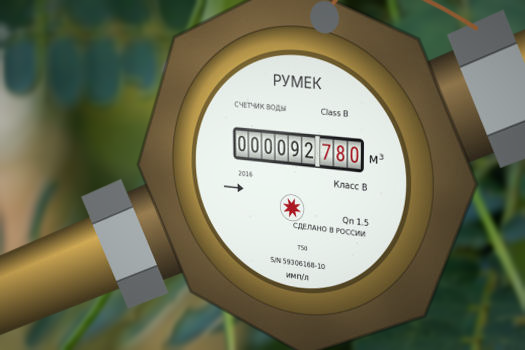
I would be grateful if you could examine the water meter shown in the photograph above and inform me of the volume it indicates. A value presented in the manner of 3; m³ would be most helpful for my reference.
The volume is 92.780; m³
